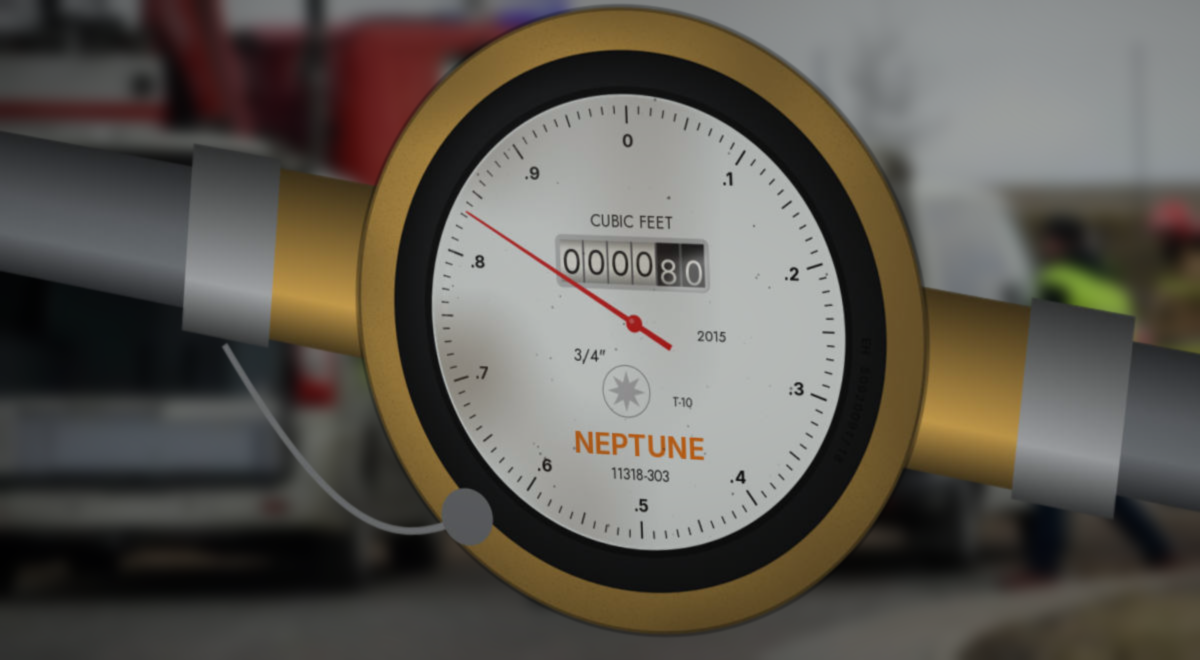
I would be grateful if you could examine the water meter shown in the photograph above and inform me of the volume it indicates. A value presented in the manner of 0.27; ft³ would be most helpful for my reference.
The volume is 79.83; ft³
